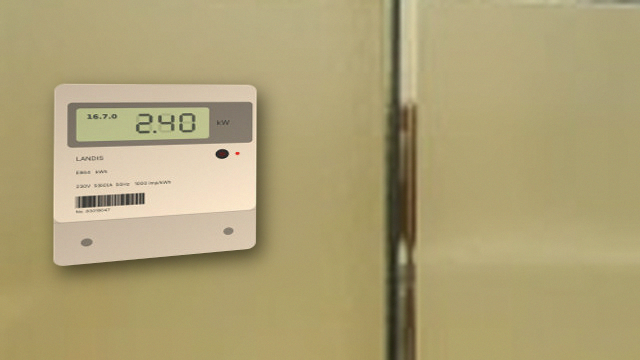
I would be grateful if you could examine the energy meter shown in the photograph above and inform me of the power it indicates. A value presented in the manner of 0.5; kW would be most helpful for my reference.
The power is 2.40; kW
